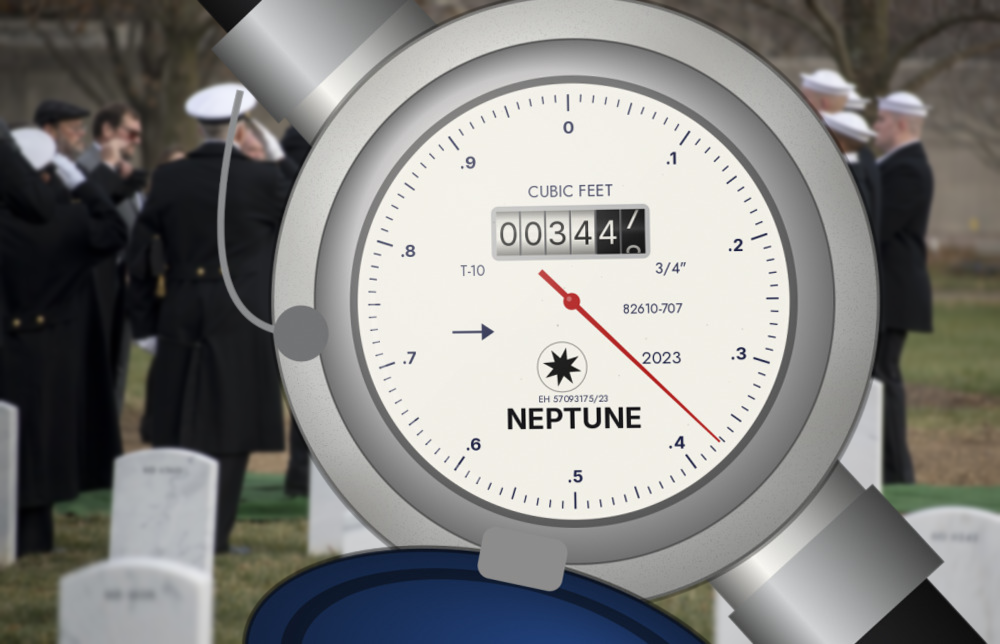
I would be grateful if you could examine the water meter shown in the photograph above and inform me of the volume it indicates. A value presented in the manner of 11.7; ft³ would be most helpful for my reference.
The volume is 3447.37; ft³
